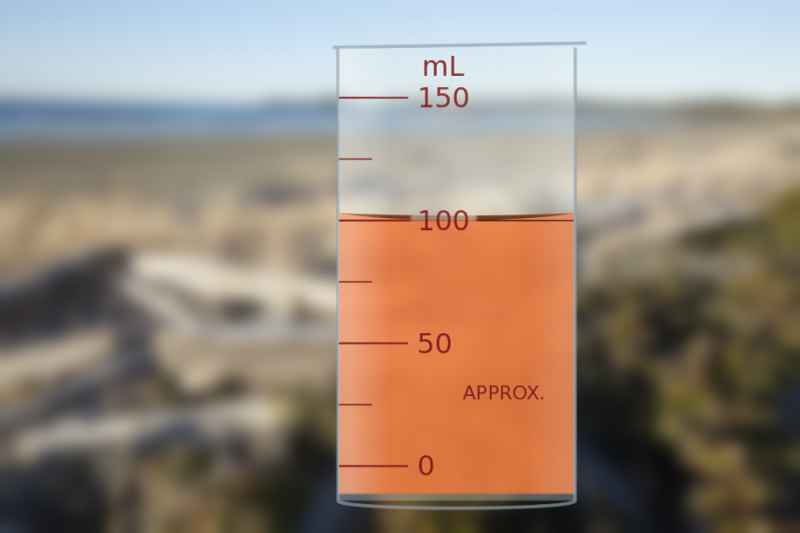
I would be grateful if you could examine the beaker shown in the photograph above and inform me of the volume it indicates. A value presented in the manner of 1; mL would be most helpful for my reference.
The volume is 100; mL
